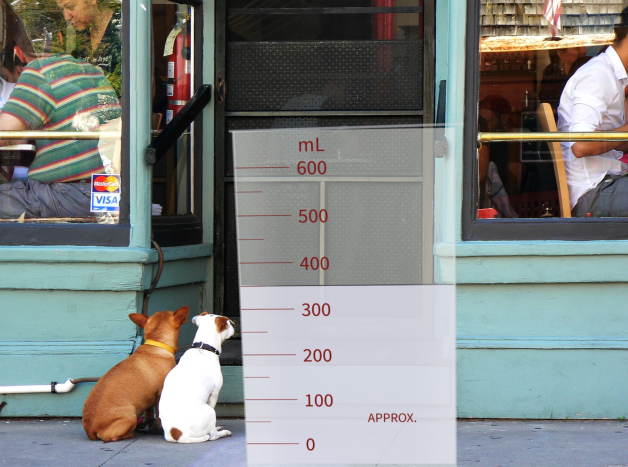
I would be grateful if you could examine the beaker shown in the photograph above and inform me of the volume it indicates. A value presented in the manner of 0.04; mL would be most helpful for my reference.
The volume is 350; mL
